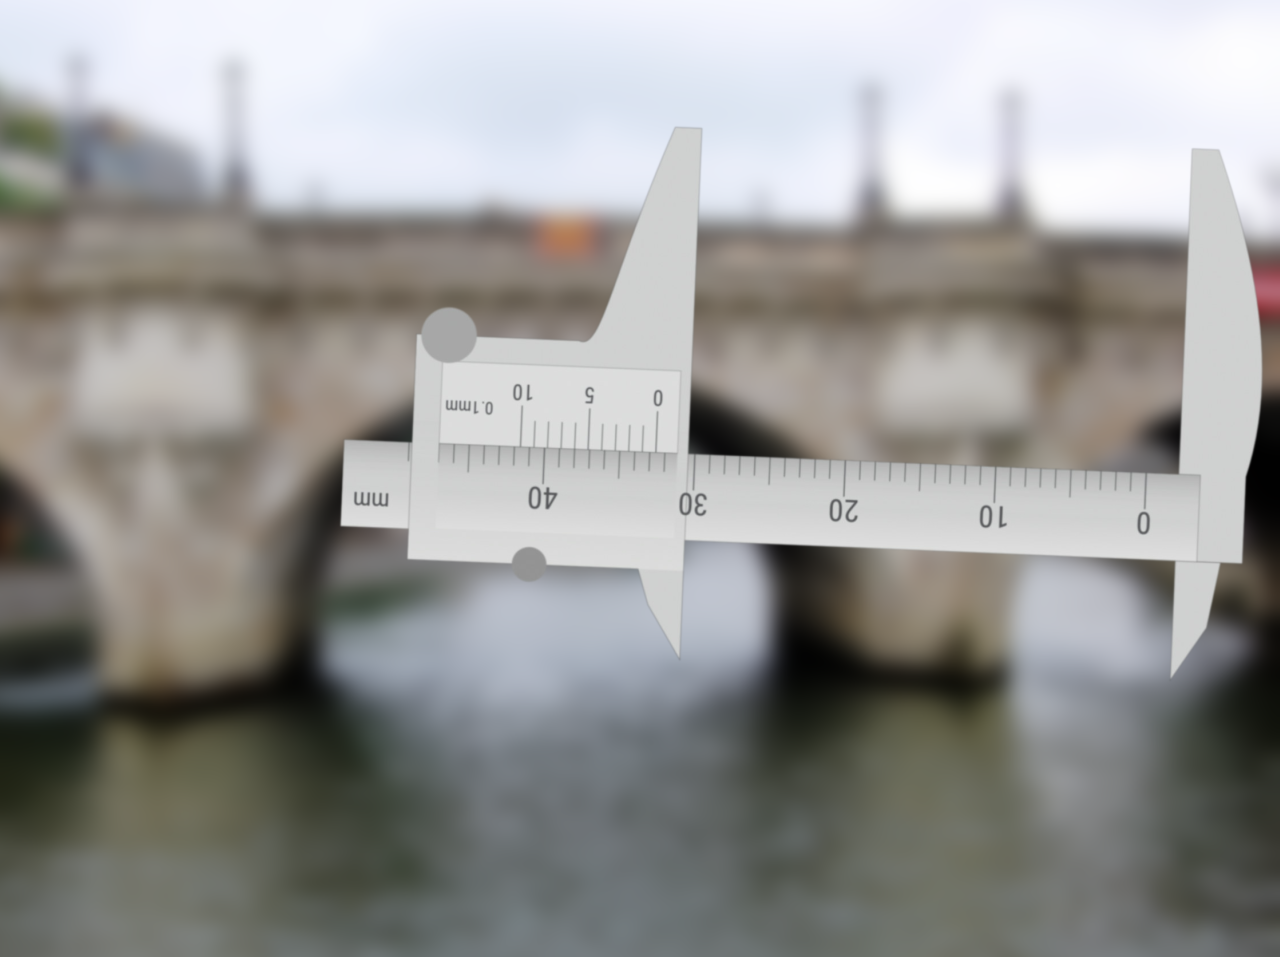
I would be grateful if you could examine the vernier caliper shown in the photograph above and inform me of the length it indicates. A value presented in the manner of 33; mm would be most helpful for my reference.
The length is 32.6; mm
